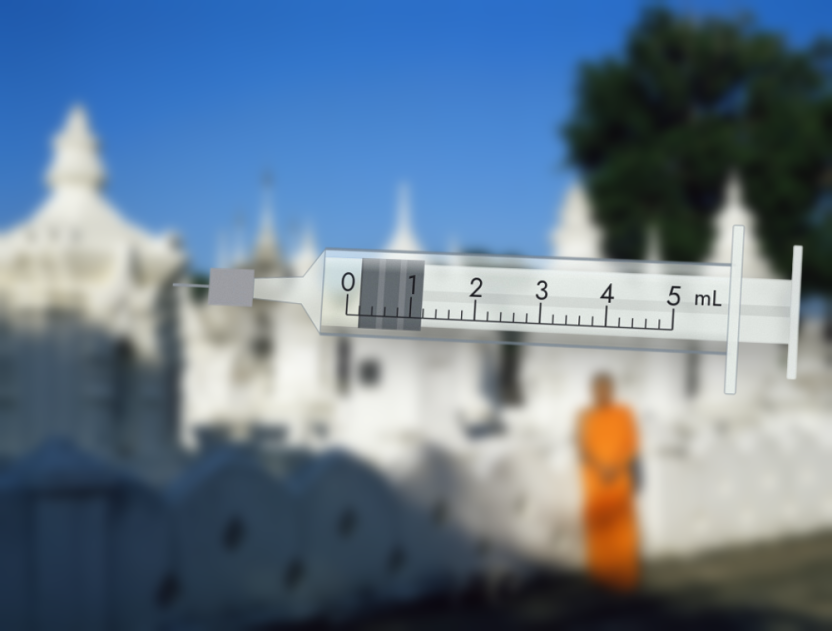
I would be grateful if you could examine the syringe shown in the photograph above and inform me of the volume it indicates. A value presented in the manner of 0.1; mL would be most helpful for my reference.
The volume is 0.2; mL
